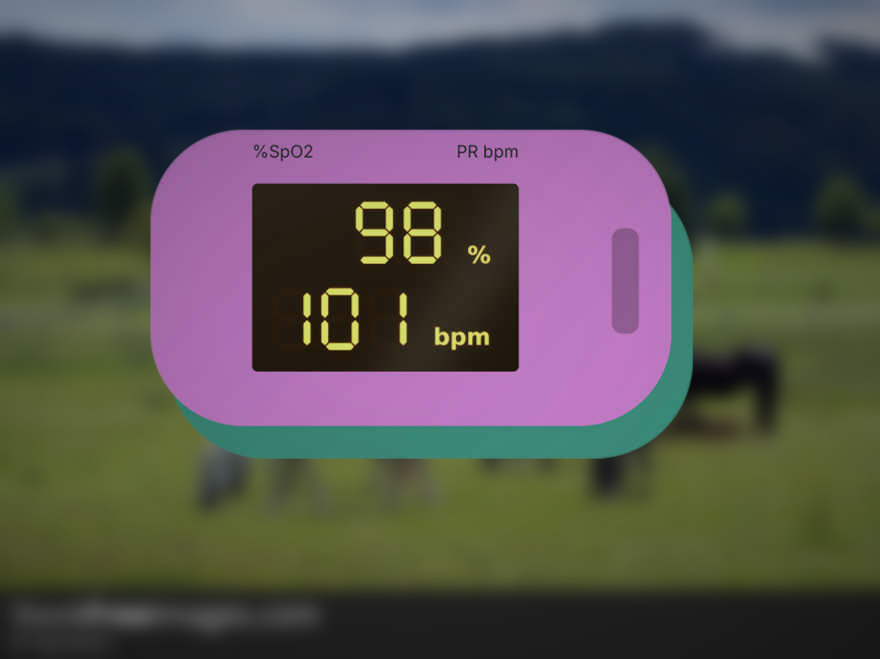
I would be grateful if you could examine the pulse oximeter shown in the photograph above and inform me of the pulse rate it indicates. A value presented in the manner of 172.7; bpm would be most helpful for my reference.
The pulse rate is 101; bpm
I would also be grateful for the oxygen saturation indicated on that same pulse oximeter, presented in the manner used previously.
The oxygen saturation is 98; %
